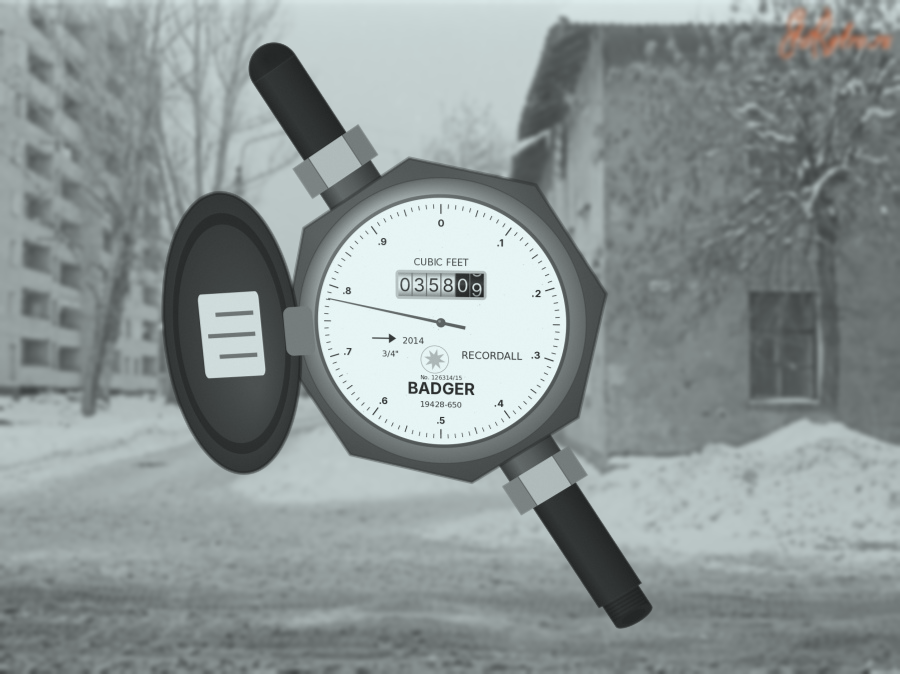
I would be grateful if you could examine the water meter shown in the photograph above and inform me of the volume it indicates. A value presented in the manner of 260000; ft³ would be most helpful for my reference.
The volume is 35808.78; ft³
